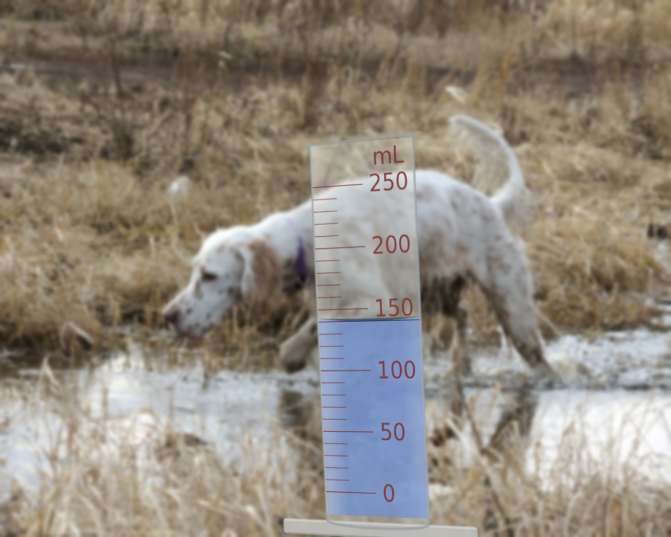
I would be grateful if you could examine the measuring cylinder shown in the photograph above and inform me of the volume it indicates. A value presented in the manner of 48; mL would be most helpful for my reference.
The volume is 140; mL
